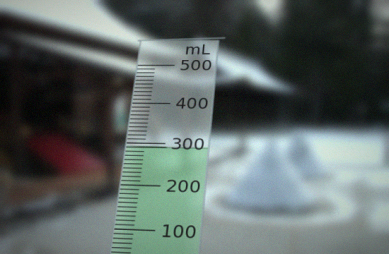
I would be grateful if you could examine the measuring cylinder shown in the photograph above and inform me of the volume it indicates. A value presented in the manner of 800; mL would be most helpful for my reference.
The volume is 290; mL
